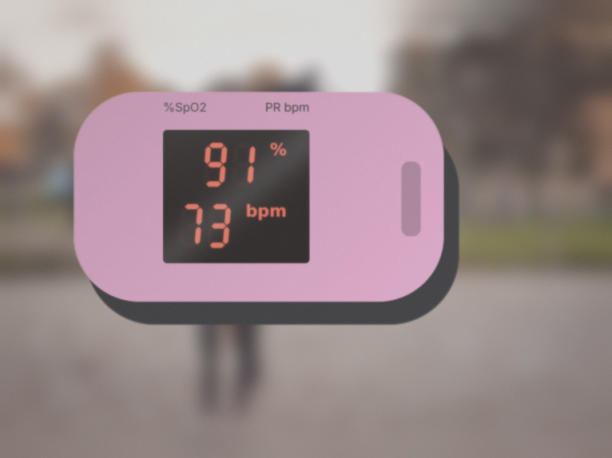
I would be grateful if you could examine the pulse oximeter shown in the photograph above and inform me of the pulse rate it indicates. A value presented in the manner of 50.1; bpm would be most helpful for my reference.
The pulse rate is 73; bpm
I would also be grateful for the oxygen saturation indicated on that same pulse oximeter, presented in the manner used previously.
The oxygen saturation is 91; %
